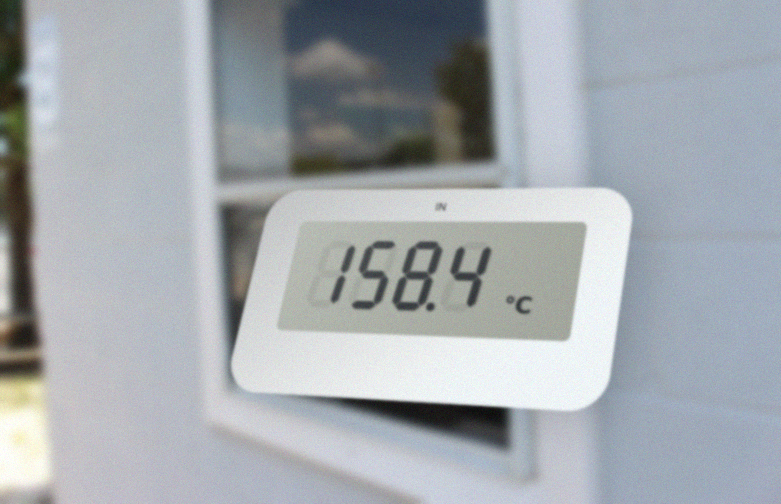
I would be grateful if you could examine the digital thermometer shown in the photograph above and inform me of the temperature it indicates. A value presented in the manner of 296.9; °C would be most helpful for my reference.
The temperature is 158.4; °C
